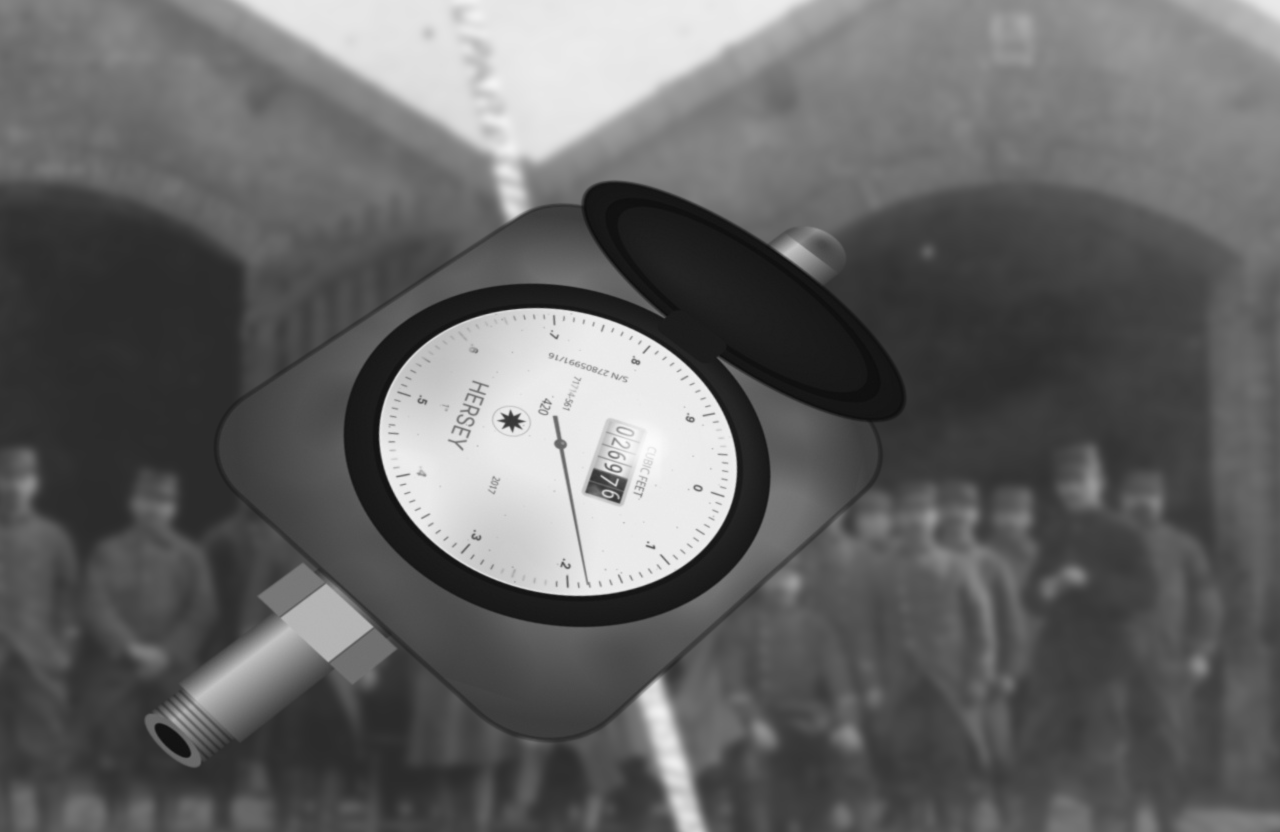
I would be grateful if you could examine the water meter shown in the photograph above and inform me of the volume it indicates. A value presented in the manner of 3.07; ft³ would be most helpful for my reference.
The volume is 26976.18; ft³
